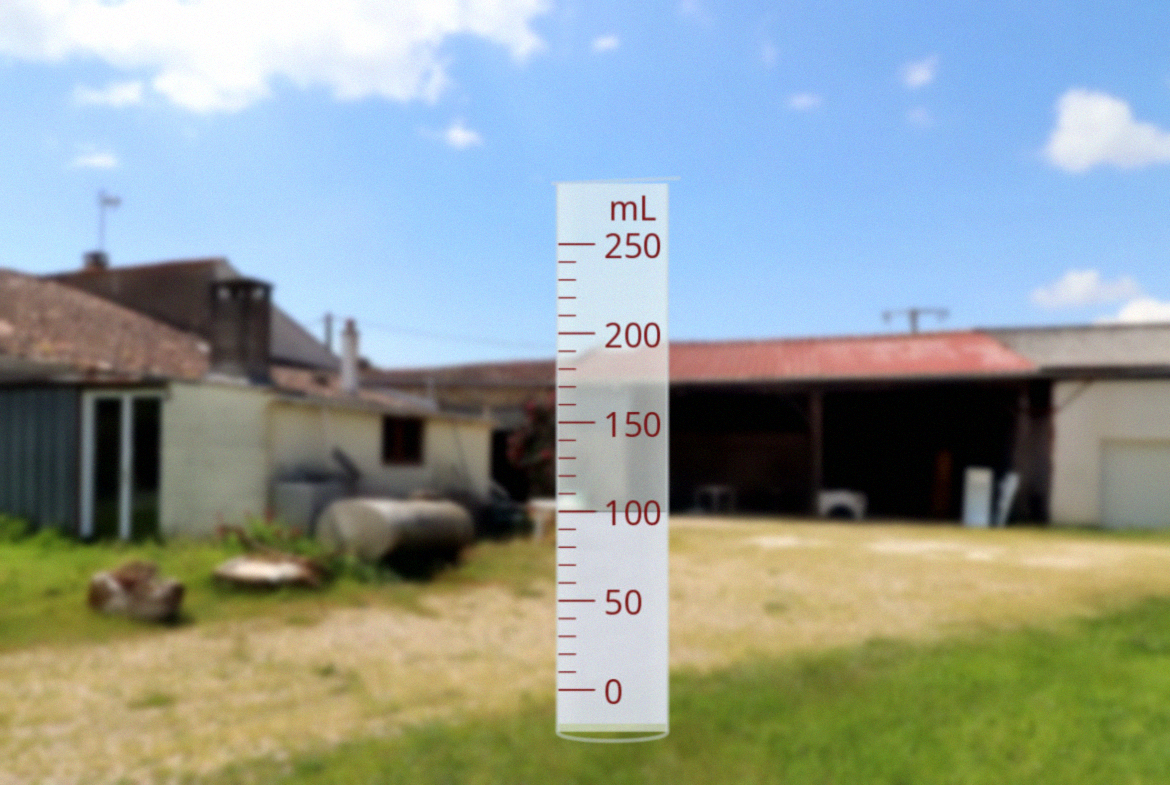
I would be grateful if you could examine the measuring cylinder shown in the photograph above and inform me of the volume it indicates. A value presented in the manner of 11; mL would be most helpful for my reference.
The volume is 100; mL
